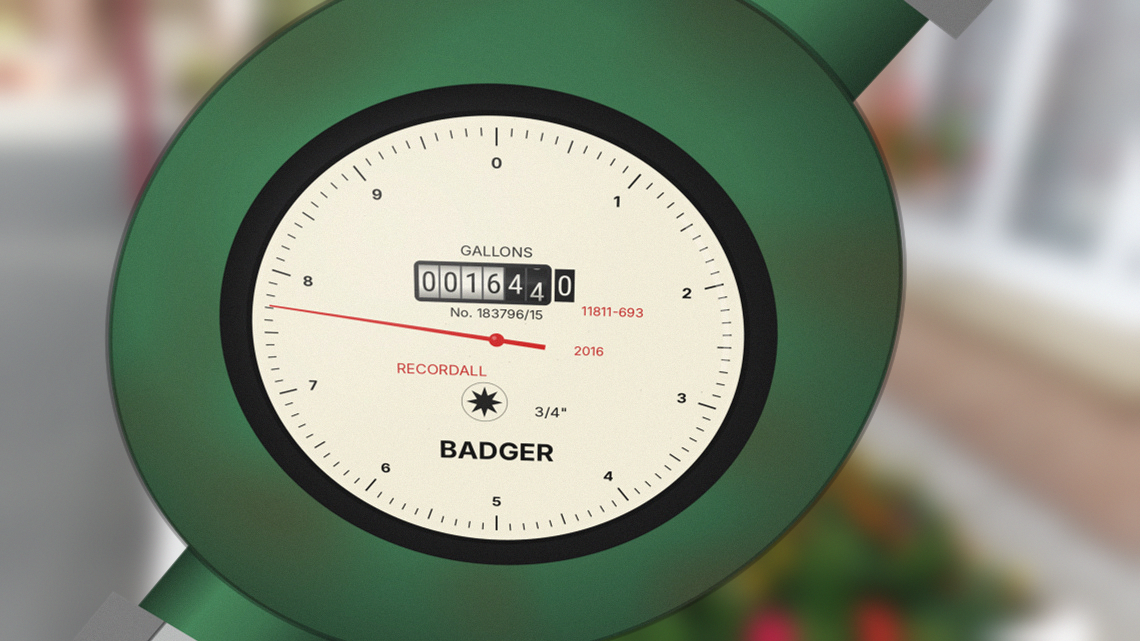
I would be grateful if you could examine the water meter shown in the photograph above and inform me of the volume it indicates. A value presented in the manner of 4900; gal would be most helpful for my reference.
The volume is 16437.7; gal
